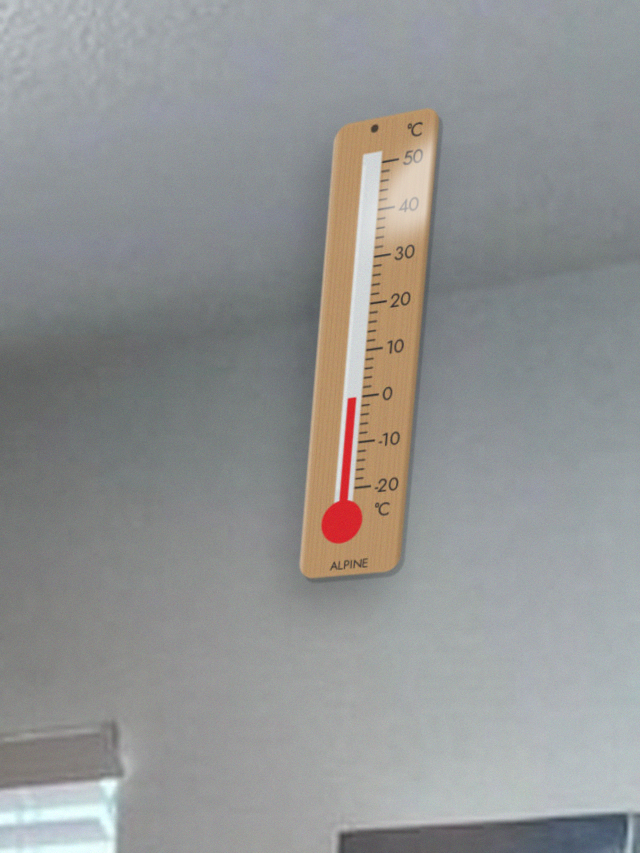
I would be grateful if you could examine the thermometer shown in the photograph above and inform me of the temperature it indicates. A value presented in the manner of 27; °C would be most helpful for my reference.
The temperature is 0; °C
